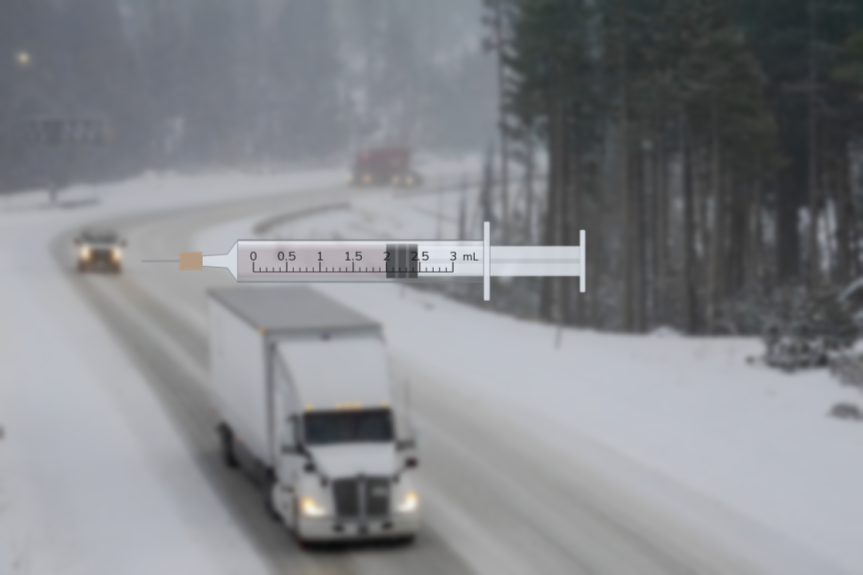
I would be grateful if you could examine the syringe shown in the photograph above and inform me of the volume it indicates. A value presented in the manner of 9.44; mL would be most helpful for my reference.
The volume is 2; mL
